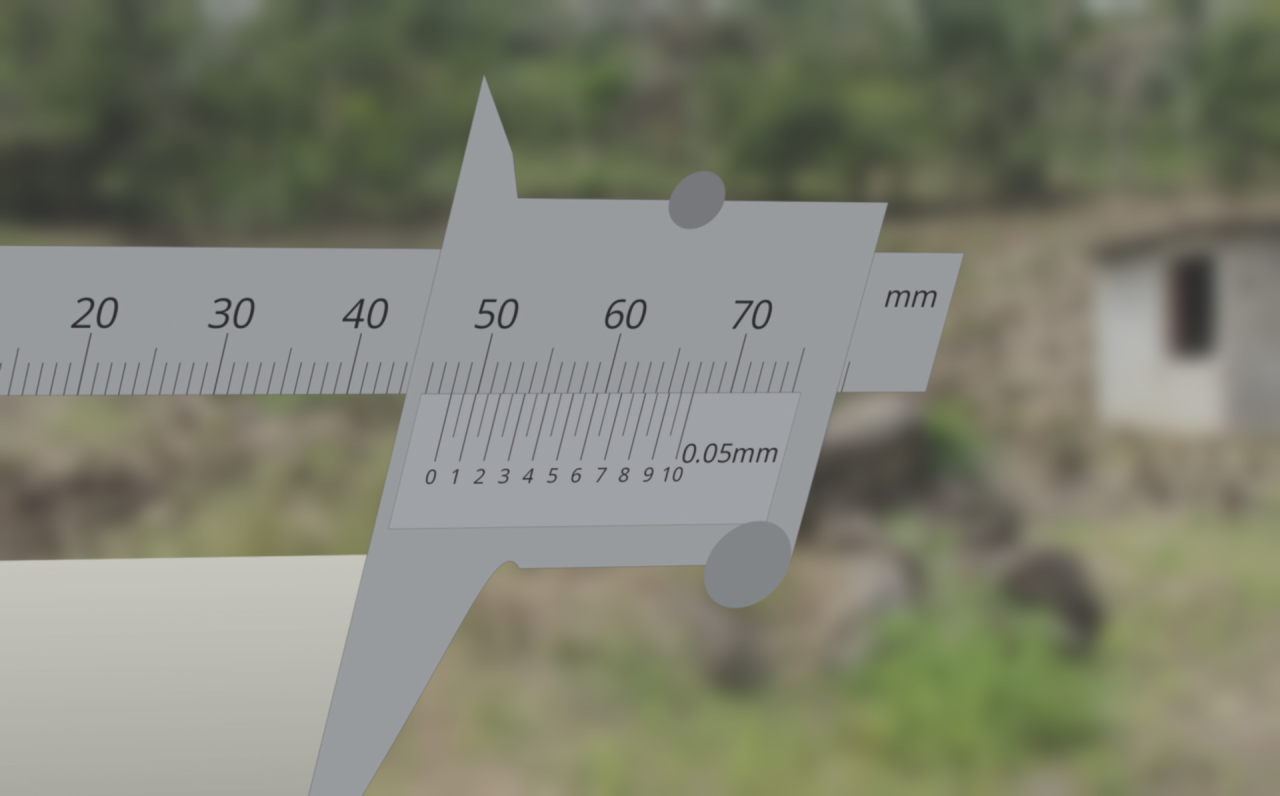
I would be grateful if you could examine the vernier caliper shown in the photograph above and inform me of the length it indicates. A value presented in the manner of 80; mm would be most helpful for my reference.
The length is 48.0; mm
